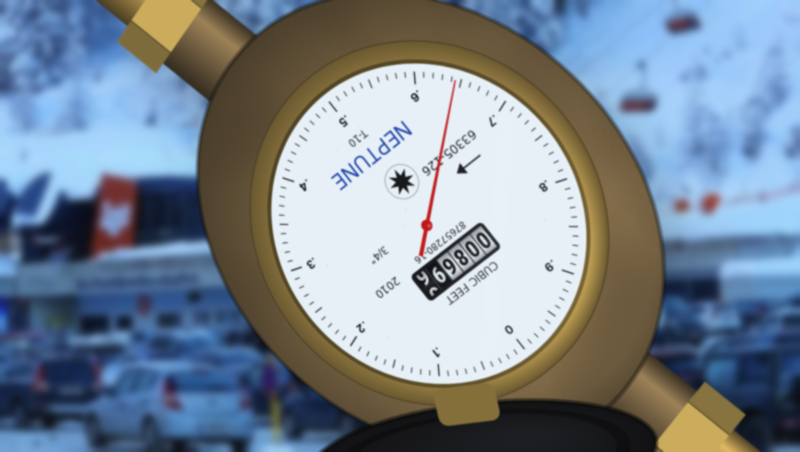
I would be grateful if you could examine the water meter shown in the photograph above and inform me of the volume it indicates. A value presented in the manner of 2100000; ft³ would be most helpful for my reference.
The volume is 8695.64; ft³
